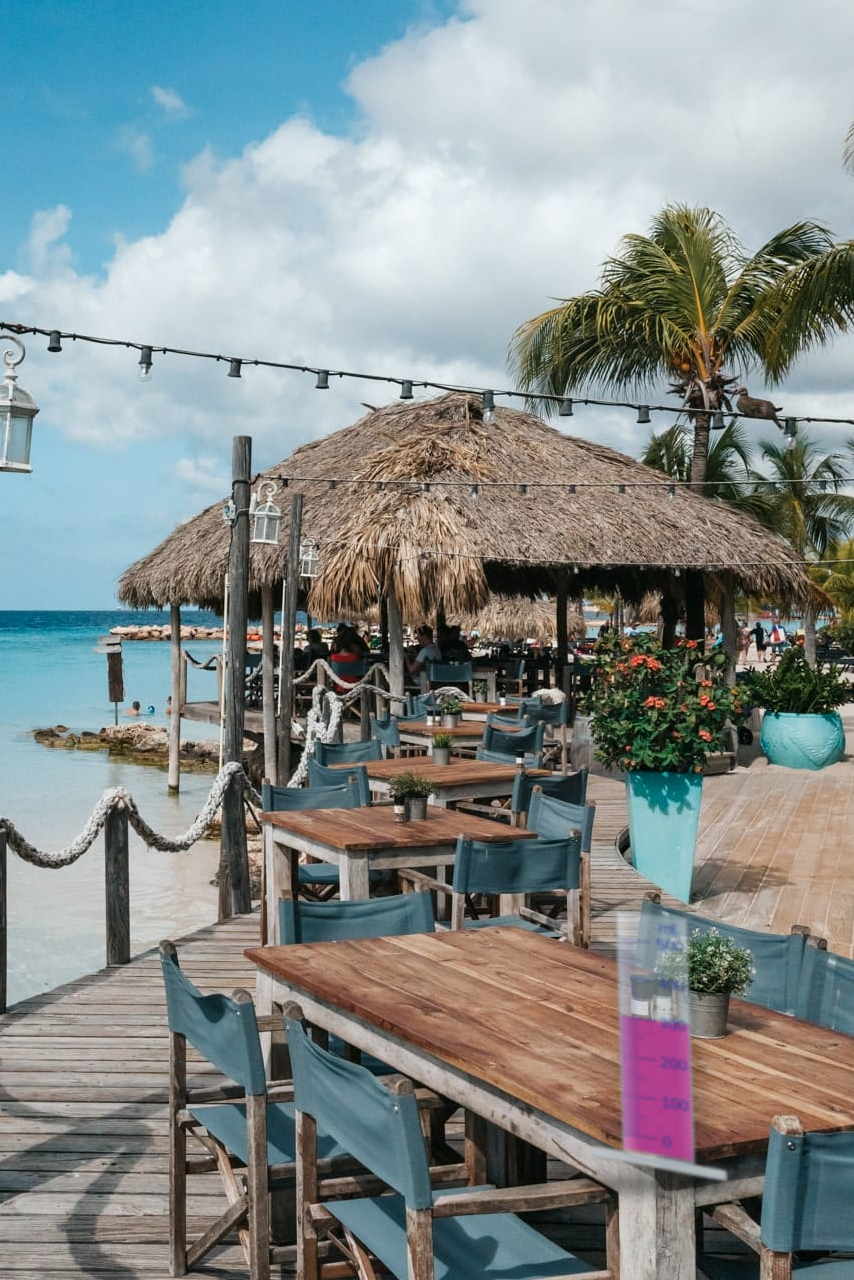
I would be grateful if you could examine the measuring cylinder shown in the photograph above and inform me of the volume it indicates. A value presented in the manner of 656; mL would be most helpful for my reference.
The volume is 300; mL
